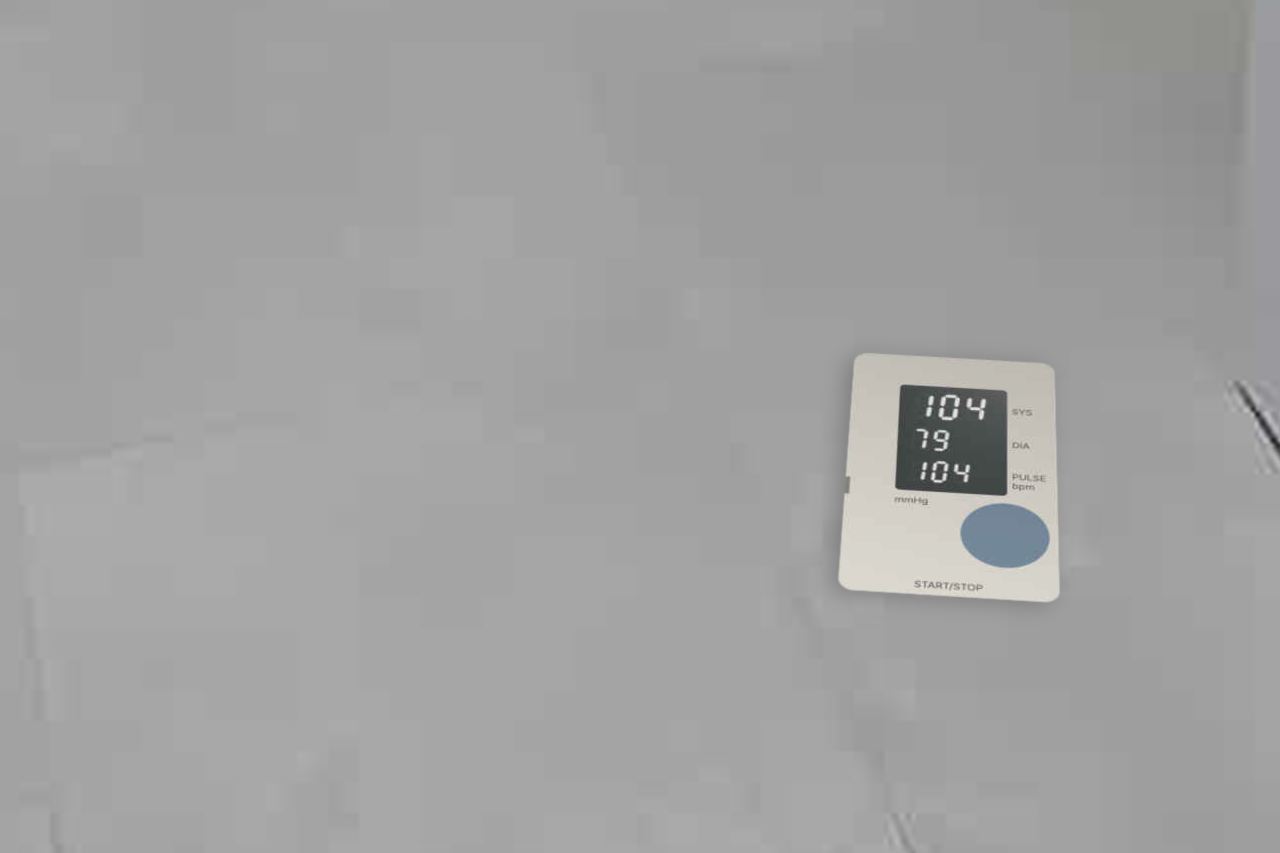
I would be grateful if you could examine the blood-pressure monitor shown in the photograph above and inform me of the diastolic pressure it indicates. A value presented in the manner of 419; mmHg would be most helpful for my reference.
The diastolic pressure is 79; mmHg
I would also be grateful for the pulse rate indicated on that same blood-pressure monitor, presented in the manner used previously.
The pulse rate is 104; bpm
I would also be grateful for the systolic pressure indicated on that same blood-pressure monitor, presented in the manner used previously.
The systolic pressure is 104; mmHg
